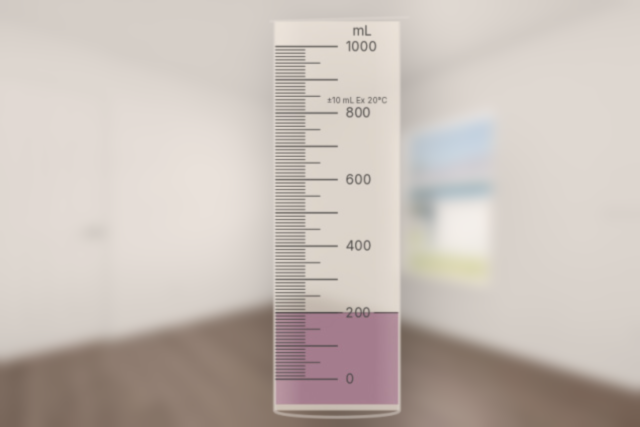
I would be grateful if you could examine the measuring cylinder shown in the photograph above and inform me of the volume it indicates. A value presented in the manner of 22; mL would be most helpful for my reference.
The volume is 200; mL
